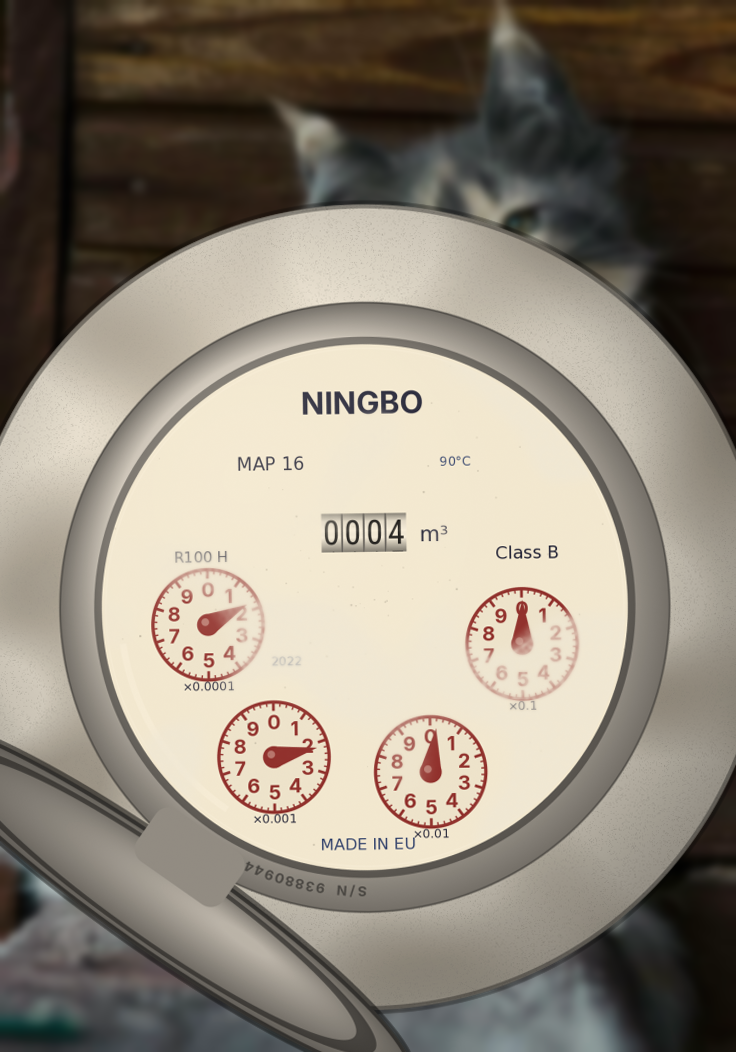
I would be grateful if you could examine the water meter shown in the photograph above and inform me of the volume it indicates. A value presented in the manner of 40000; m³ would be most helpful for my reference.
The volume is 4.0021; m³
